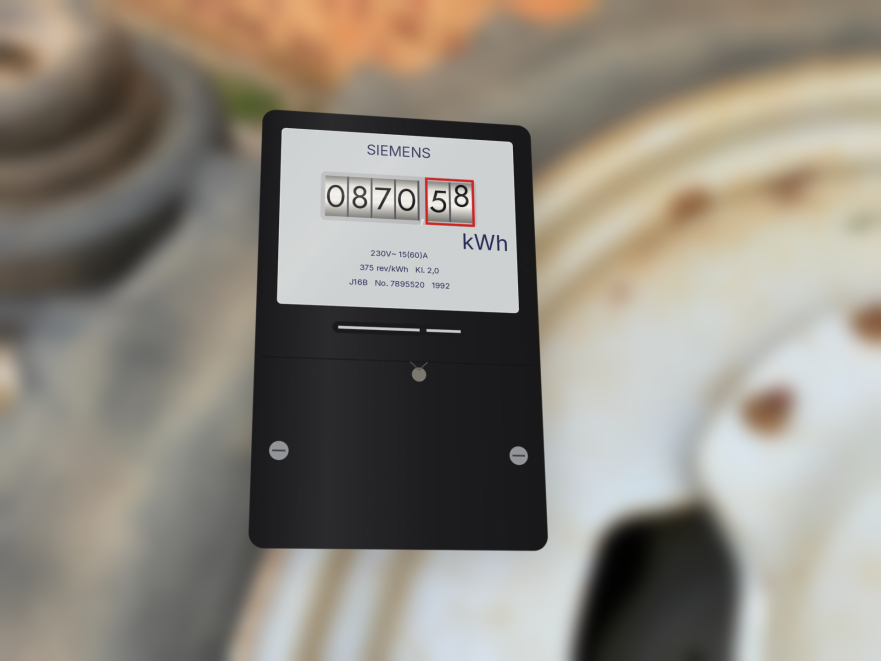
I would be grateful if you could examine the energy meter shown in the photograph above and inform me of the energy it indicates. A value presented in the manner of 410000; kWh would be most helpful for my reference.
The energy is 870.58; kWh
